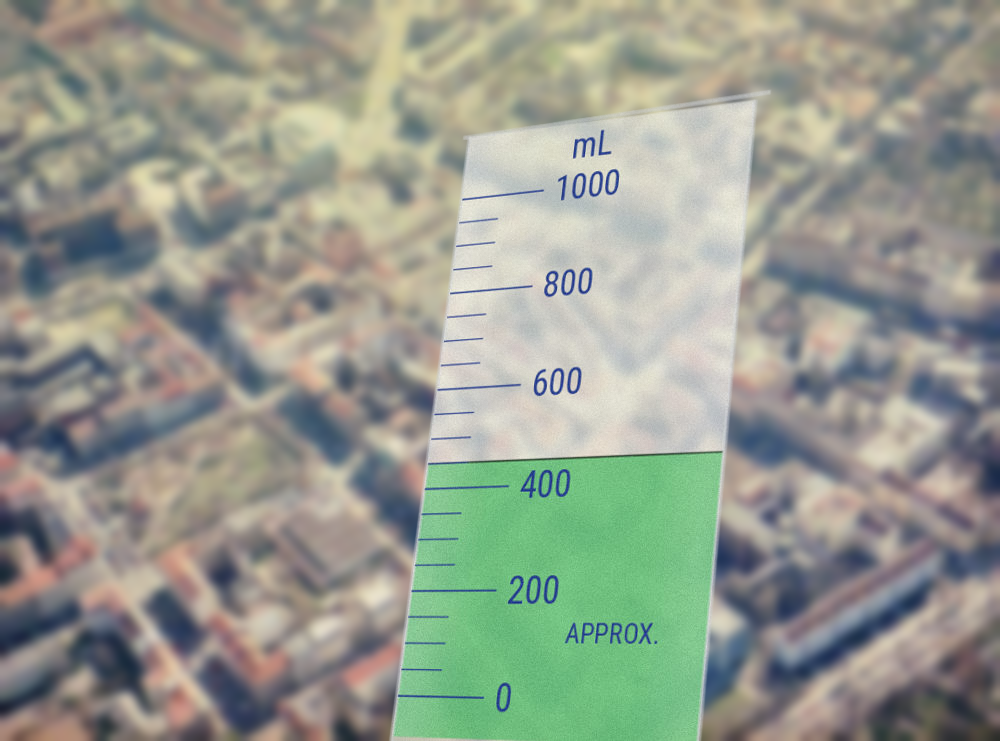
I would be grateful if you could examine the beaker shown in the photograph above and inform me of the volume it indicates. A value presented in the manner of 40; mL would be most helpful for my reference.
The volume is 450; mL
